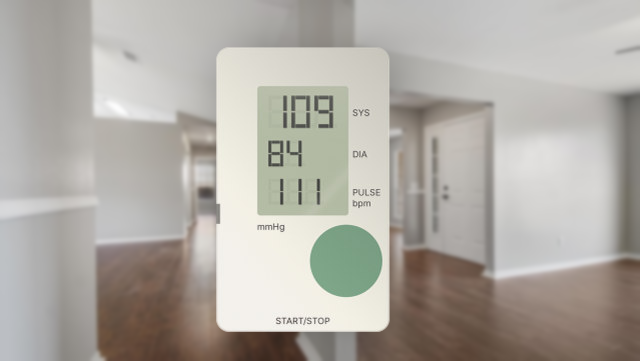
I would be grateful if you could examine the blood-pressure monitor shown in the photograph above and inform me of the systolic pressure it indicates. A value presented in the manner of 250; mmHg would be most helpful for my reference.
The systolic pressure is 109; mmHg
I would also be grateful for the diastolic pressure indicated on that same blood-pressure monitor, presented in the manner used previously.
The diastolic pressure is 84; mmHg
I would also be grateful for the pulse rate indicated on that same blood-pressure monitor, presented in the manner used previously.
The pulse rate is 111; bpm
